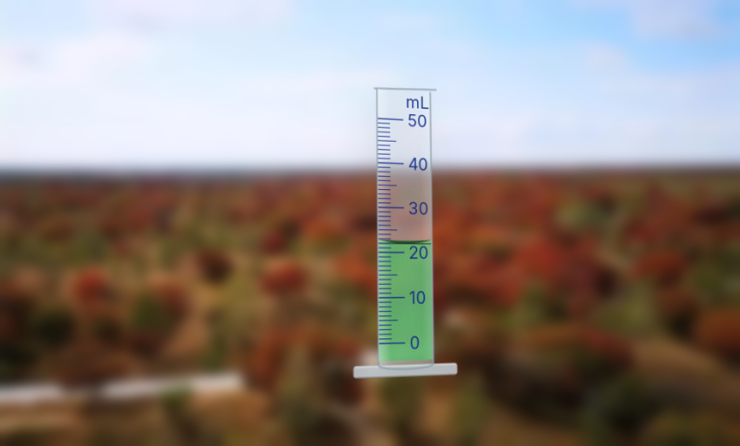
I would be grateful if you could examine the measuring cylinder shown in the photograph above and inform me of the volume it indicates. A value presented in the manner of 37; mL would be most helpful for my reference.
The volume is 22; mL
